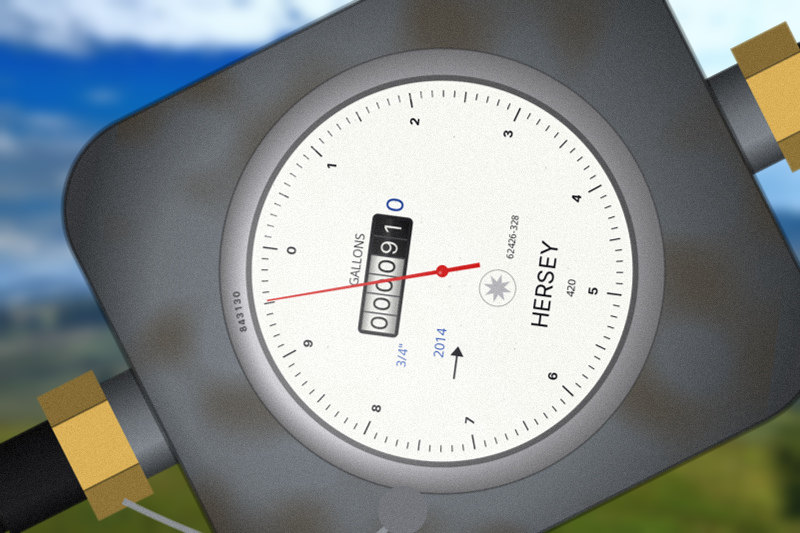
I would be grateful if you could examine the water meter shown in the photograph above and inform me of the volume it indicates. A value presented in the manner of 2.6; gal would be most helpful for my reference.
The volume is 909.5; gal
